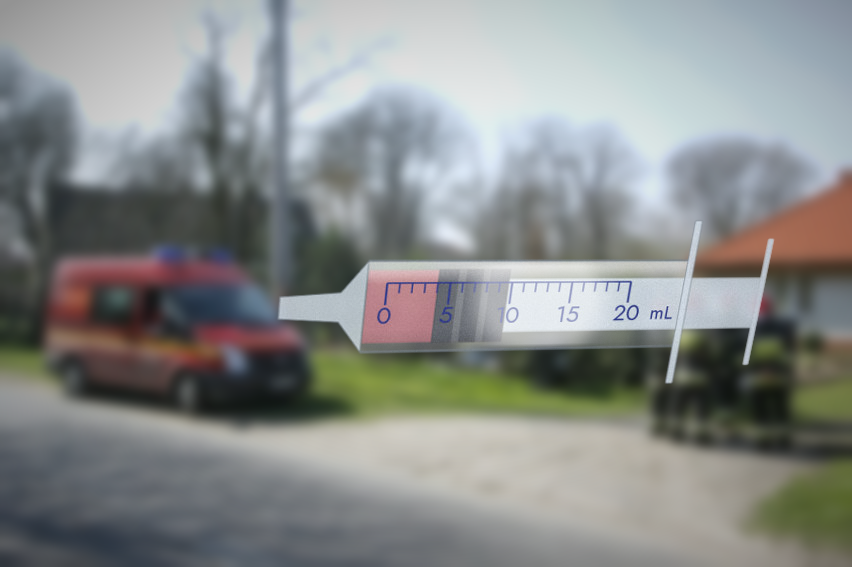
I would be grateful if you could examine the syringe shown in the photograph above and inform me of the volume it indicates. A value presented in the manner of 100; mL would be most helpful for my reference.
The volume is 4; mL
